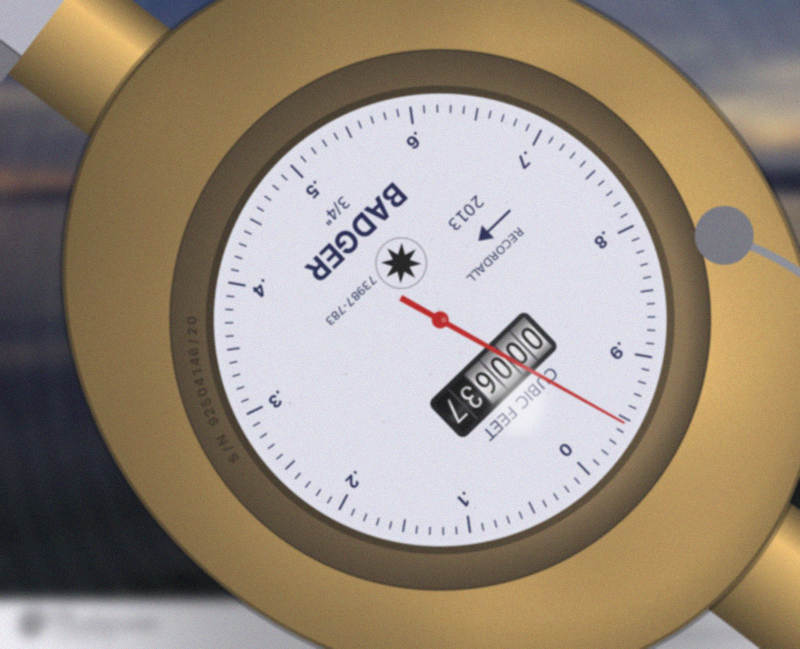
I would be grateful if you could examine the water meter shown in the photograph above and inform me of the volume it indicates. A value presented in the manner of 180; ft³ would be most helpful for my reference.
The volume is 636.95; ft³
